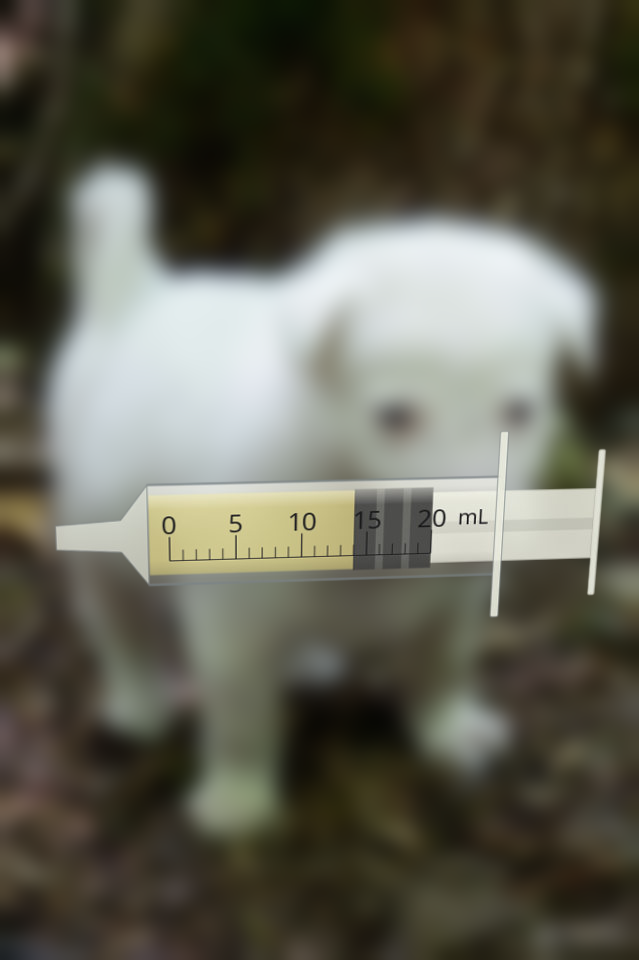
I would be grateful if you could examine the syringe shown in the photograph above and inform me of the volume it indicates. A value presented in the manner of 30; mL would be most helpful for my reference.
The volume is 14; mL
